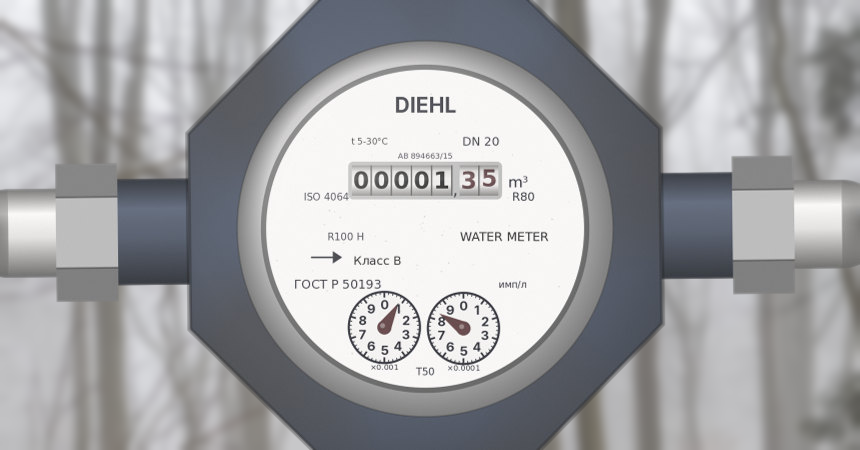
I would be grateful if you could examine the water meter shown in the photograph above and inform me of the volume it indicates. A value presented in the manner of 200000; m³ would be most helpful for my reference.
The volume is 1.3508; m³
